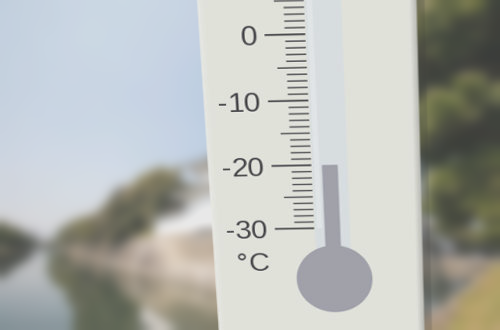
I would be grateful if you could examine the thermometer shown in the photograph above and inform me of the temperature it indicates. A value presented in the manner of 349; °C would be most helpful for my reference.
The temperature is -20; °C
